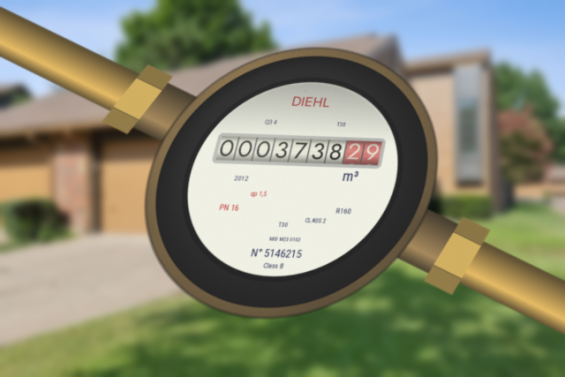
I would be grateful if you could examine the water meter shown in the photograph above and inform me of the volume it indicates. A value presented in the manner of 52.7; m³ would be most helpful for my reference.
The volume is 3738.29; m³
